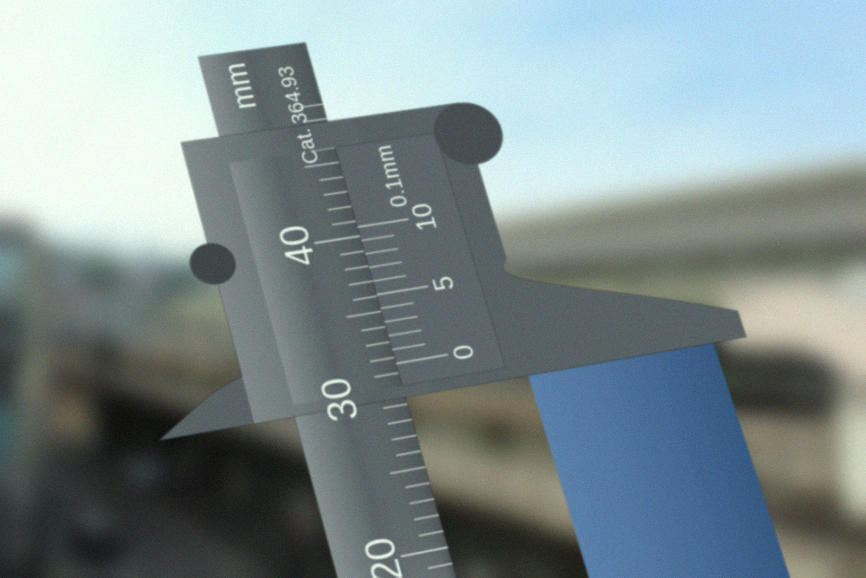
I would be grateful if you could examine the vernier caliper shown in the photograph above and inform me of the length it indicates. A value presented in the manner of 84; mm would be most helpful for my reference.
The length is 31.6; mm
